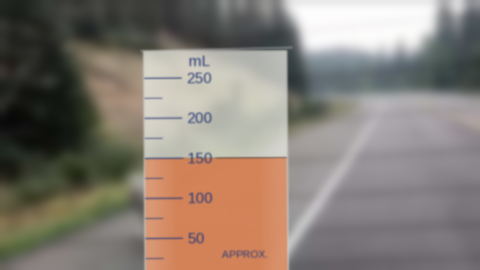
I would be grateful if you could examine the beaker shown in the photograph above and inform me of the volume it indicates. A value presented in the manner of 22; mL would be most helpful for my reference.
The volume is 150; mL
